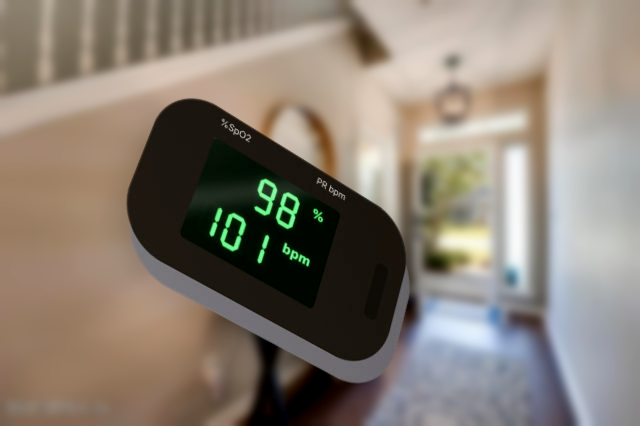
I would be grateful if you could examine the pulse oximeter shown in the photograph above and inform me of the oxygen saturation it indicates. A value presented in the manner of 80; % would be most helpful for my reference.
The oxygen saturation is 98; %
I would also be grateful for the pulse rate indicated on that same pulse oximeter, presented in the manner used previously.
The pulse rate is 101; bpm
